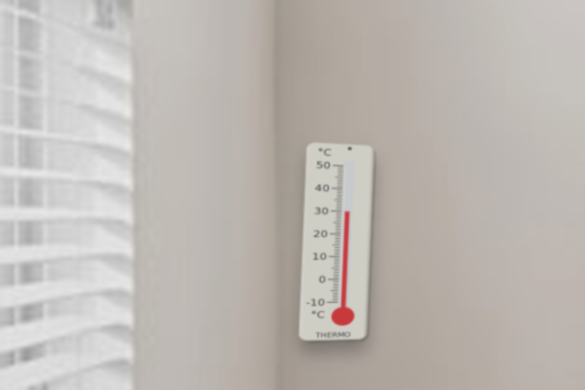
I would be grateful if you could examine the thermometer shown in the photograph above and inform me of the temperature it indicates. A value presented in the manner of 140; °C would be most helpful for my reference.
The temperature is 30; °C
